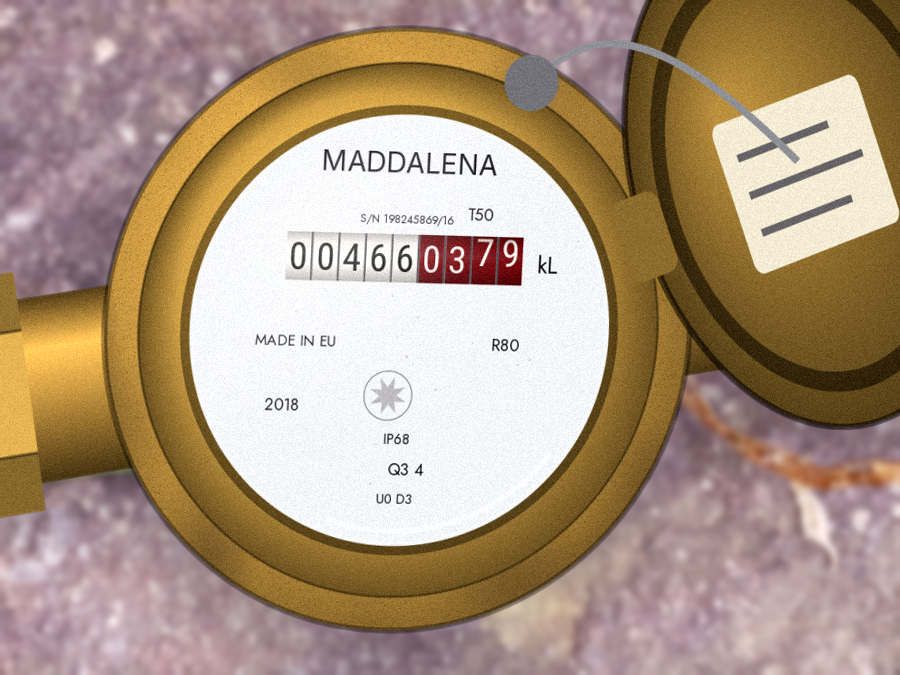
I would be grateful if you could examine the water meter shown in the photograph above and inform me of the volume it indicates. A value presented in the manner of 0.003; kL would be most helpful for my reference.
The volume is 466.0379; kL
